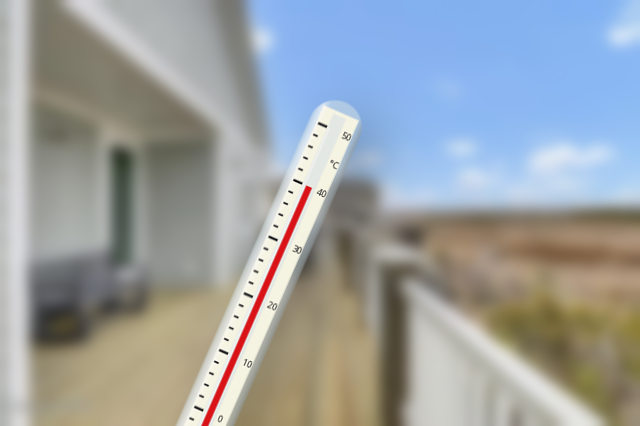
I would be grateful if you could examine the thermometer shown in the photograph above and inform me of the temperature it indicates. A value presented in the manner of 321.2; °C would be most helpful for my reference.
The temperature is 40; °C
